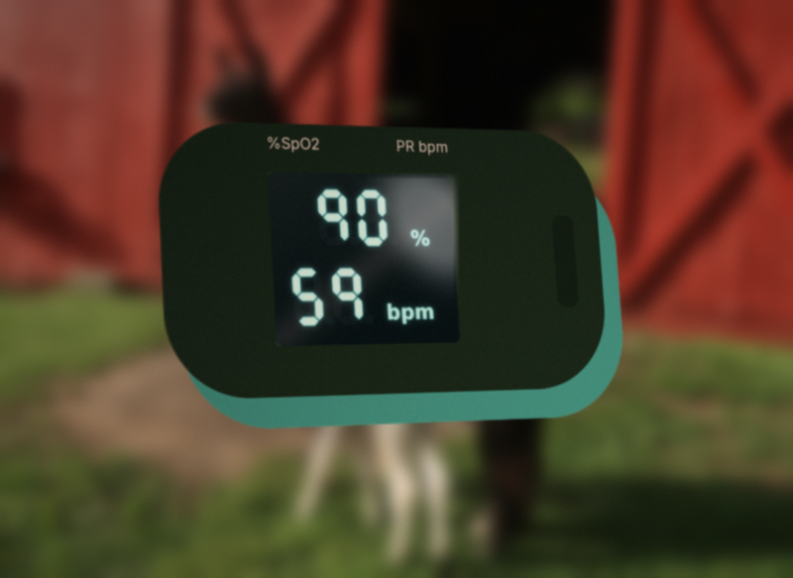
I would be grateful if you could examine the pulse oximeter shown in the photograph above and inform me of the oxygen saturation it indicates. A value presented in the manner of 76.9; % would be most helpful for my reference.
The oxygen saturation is 90; %
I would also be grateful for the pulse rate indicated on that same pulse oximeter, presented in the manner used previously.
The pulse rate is 59; bpm
